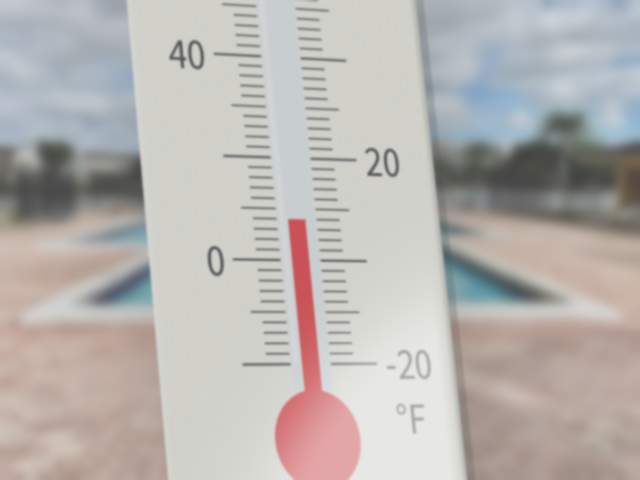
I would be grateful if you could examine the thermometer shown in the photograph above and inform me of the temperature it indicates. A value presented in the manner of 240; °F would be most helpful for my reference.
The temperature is 8; °F
